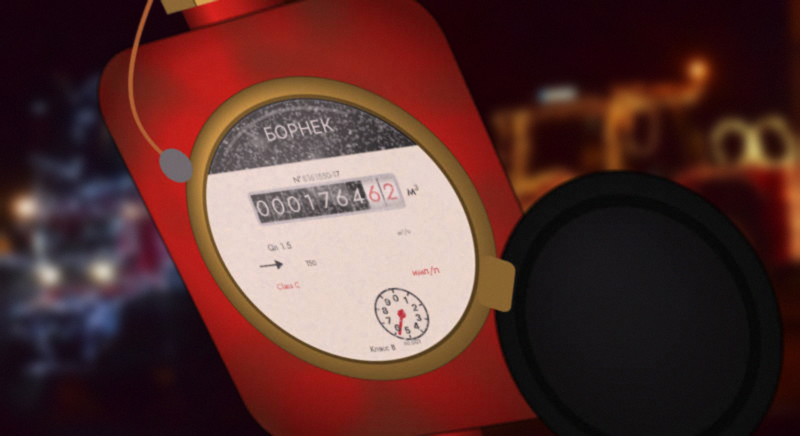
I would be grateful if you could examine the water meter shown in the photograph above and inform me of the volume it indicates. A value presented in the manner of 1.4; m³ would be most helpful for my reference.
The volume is 1764.625; m³
